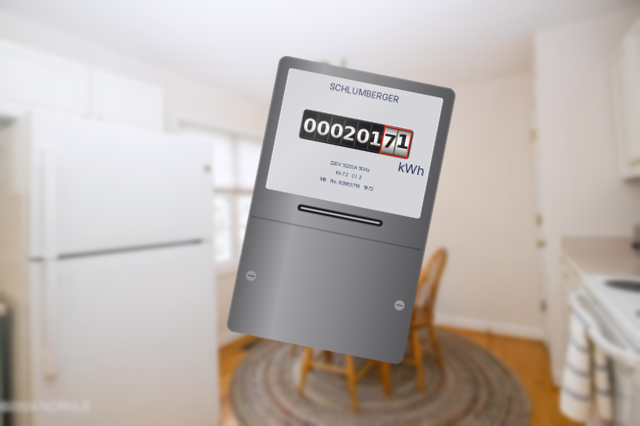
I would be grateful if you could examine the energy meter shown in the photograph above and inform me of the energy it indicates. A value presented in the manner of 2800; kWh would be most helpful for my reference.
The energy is 201.71; kWh
